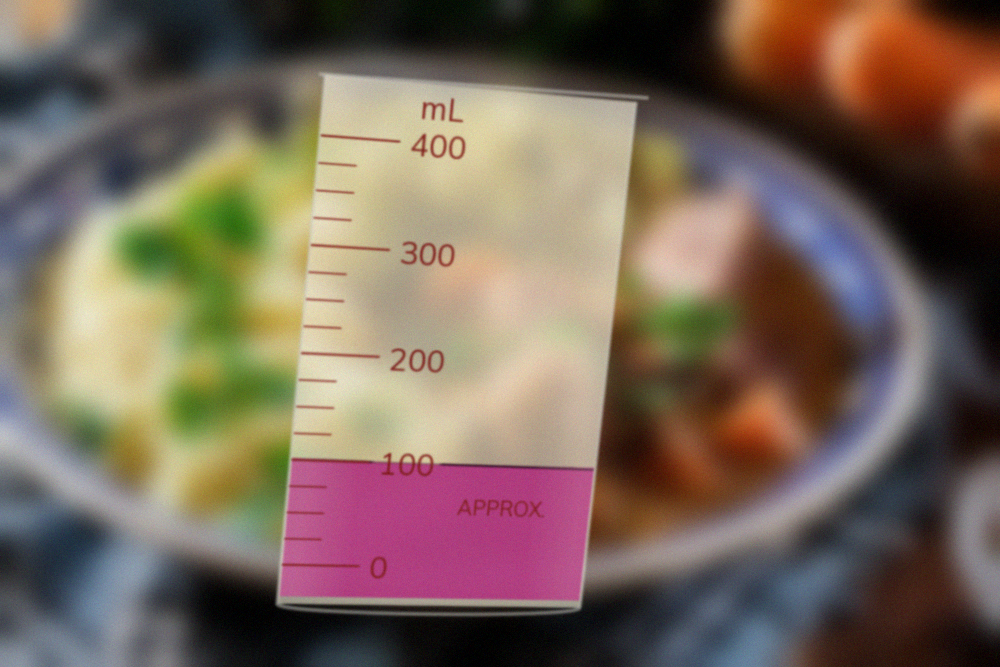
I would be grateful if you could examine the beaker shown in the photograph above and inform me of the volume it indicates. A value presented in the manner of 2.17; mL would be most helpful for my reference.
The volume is 100; mL
